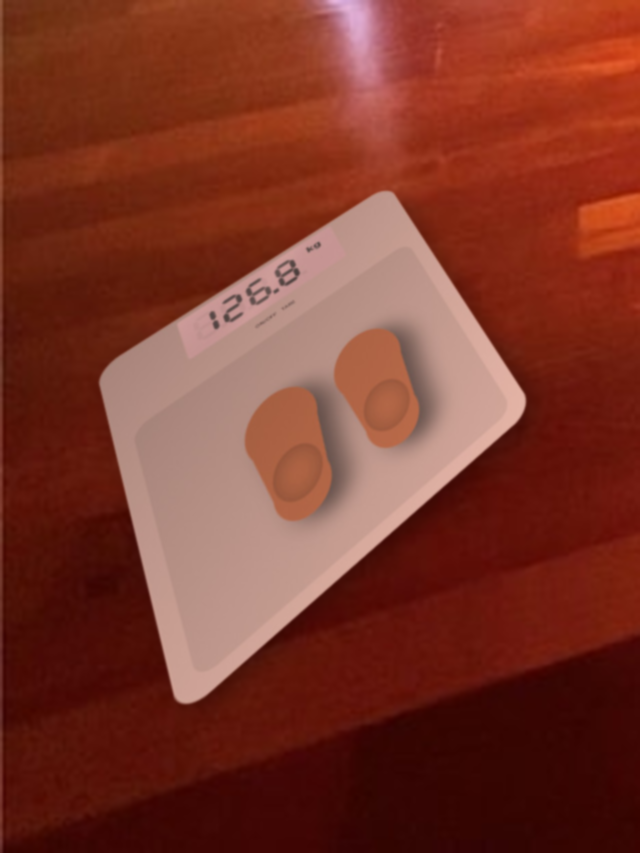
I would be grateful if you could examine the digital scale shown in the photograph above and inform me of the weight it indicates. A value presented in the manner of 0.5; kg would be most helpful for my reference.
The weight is 126.8; kg
